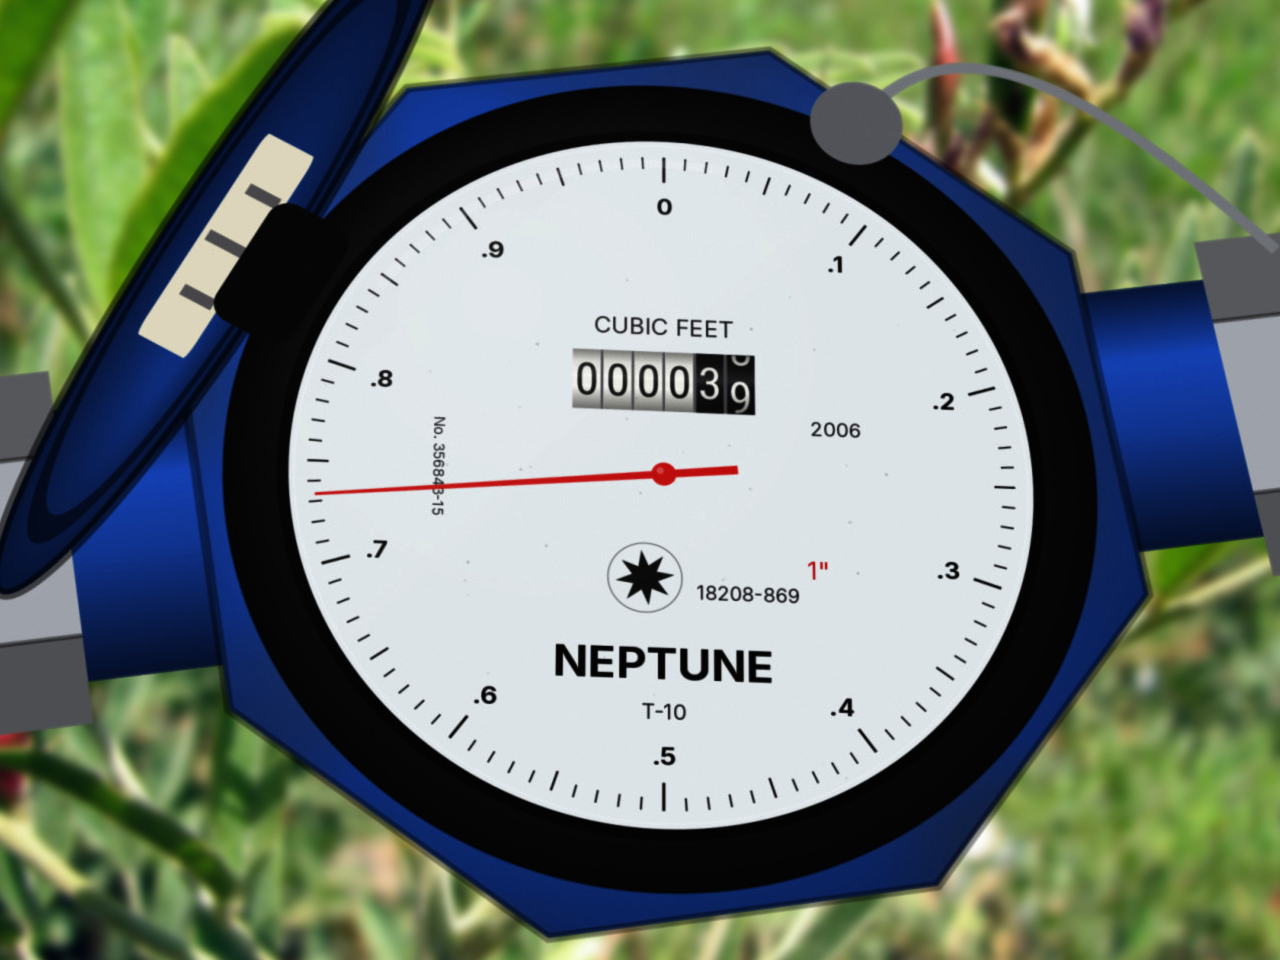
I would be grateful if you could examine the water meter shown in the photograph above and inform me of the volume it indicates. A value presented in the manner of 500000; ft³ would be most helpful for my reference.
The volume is 38.73; ft³
